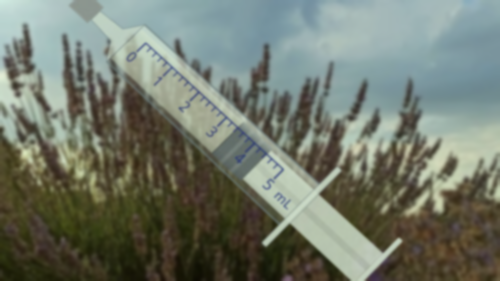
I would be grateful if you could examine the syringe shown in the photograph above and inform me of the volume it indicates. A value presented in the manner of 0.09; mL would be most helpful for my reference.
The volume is 3.4; mL
